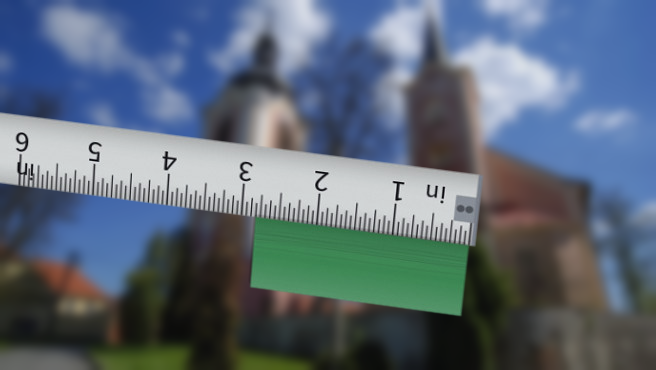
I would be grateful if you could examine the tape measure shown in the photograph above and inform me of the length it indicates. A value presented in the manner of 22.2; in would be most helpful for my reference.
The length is 2.8125; in
